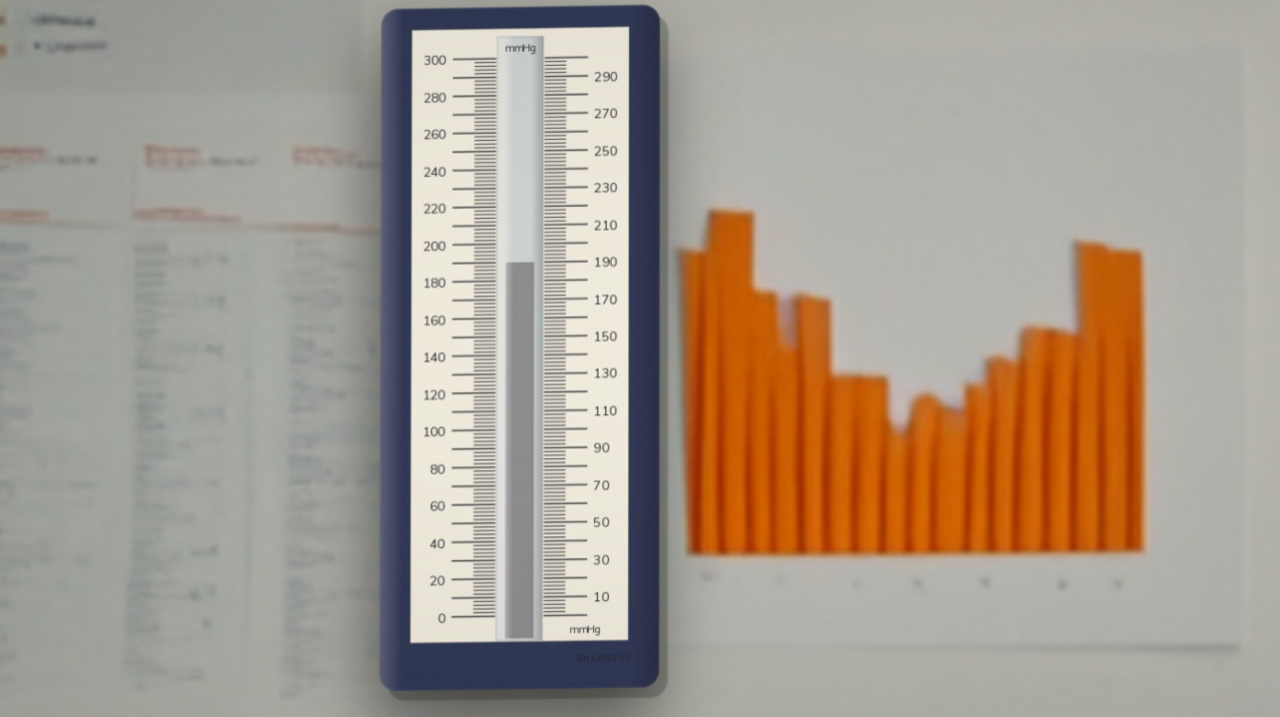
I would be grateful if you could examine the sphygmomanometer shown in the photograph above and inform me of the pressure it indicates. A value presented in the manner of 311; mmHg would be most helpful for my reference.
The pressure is 190; mmHg
